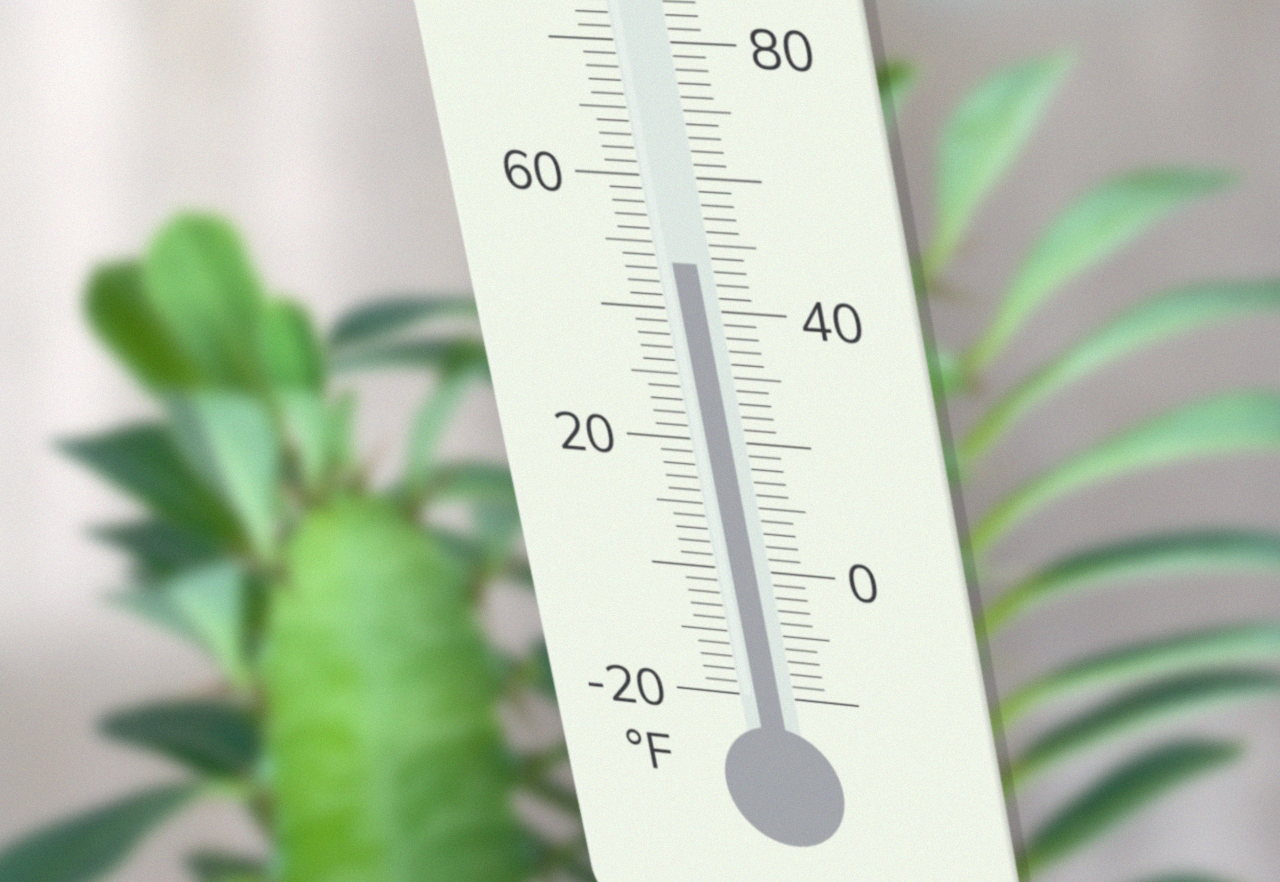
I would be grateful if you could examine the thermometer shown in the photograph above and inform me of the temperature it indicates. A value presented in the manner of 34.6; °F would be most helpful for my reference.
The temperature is 47; °F
